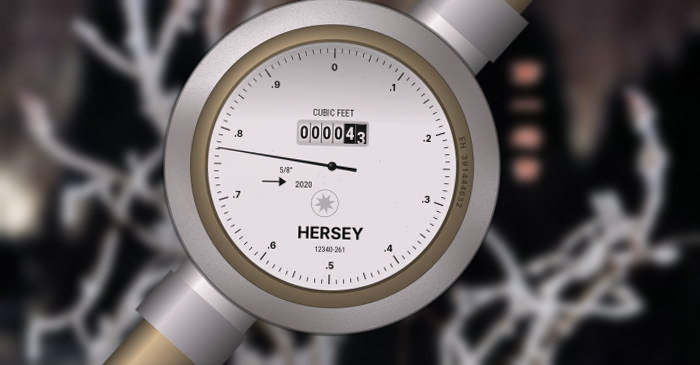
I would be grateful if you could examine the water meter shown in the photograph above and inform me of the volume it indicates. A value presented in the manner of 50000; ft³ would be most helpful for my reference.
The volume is 42.77; ft³
